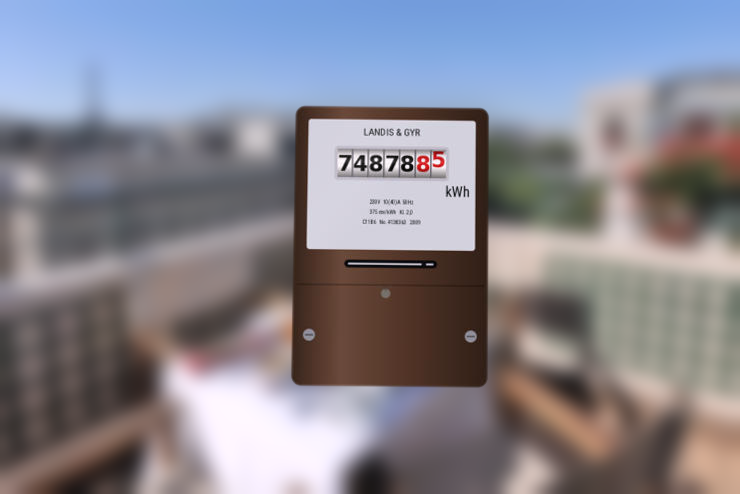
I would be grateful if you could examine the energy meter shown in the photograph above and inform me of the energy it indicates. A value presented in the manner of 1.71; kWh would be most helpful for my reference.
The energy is 74878.85; kWh
